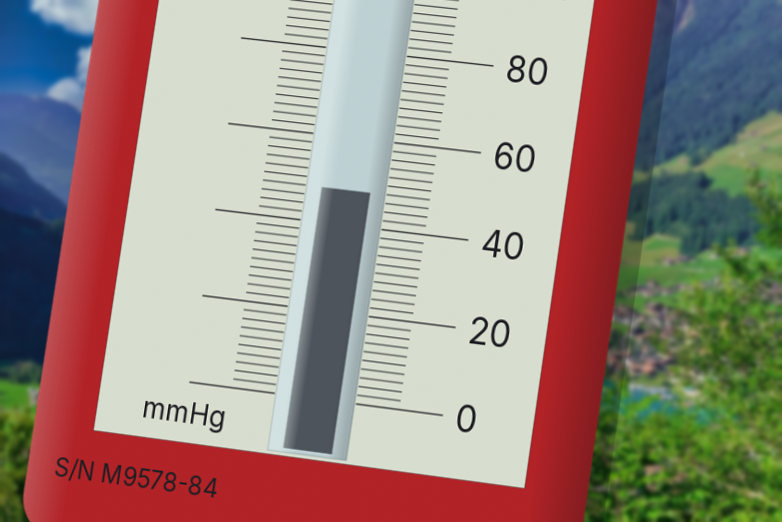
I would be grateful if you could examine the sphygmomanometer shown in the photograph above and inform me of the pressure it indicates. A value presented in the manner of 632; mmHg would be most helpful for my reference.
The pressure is 48; mmHg
